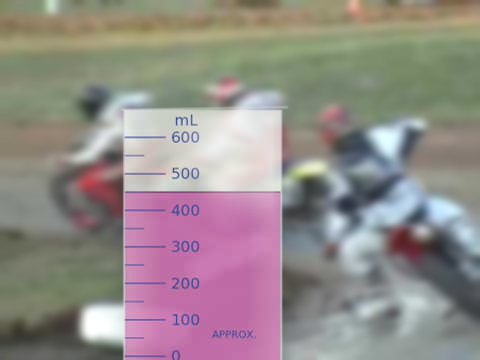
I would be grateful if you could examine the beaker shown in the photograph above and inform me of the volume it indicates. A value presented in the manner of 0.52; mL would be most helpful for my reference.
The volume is 450; mL
